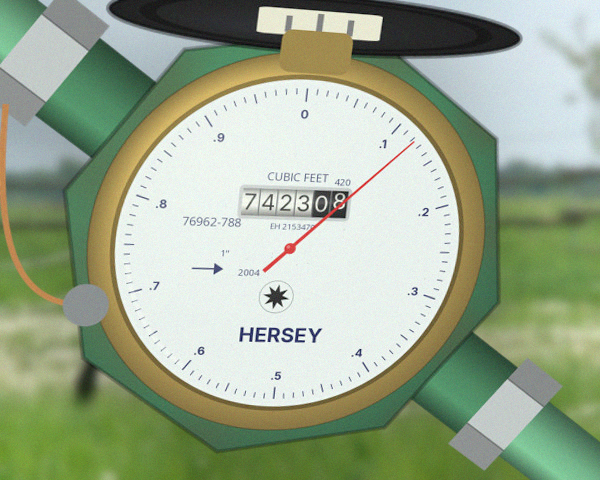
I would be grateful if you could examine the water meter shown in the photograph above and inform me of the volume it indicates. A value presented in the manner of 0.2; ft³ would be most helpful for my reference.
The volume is 742308.12; ft³
